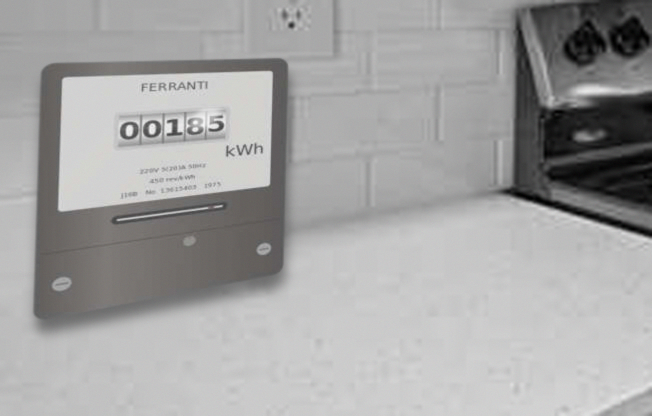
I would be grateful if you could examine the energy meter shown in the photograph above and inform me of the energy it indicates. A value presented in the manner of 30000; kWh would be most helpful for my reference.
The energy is 185; kWh
